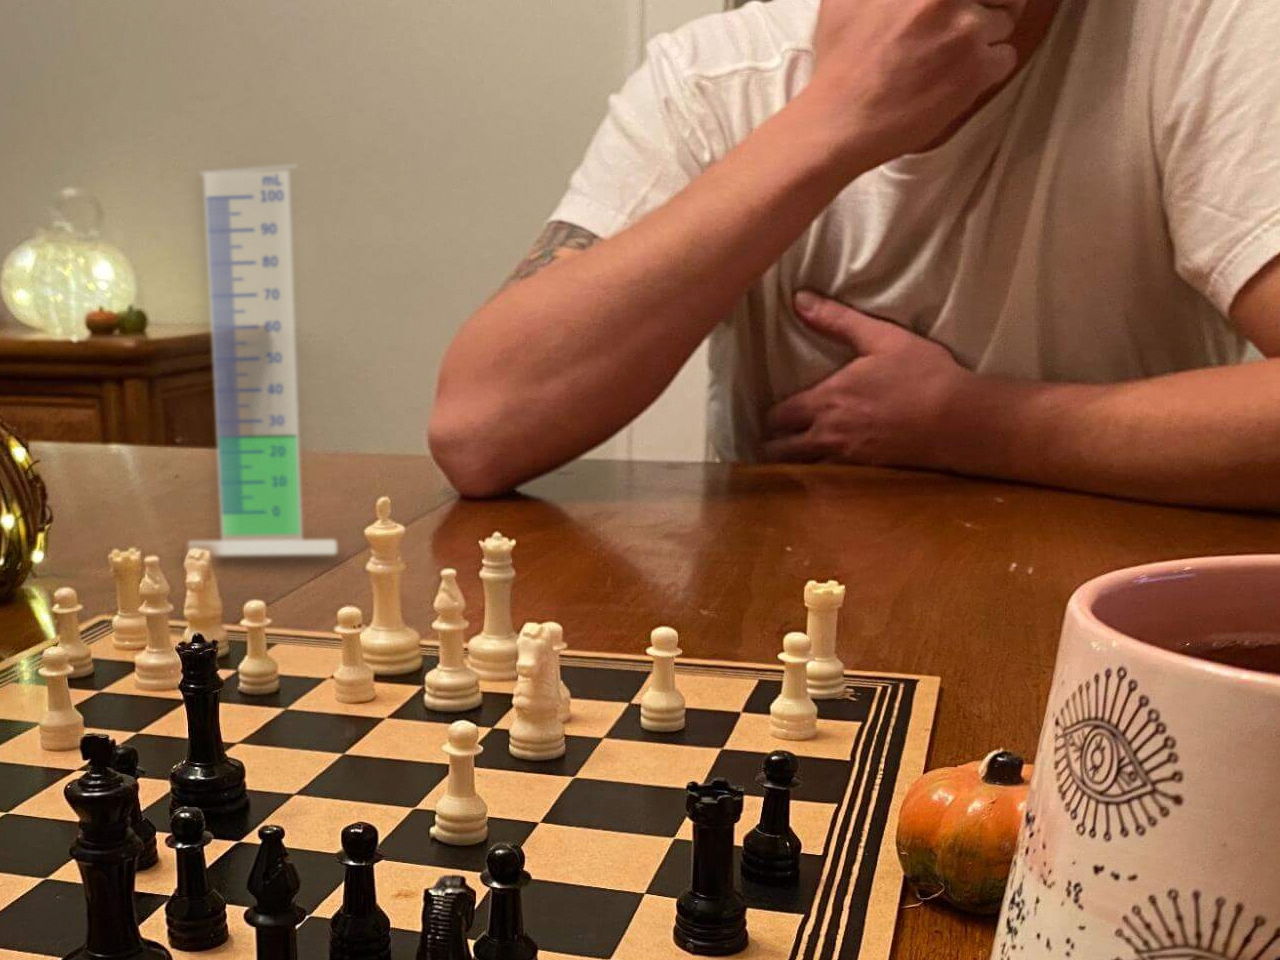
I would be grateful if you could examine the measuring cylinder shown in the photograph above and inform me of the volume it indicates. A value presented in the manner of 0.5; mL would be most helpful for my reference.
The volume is 25; mL
